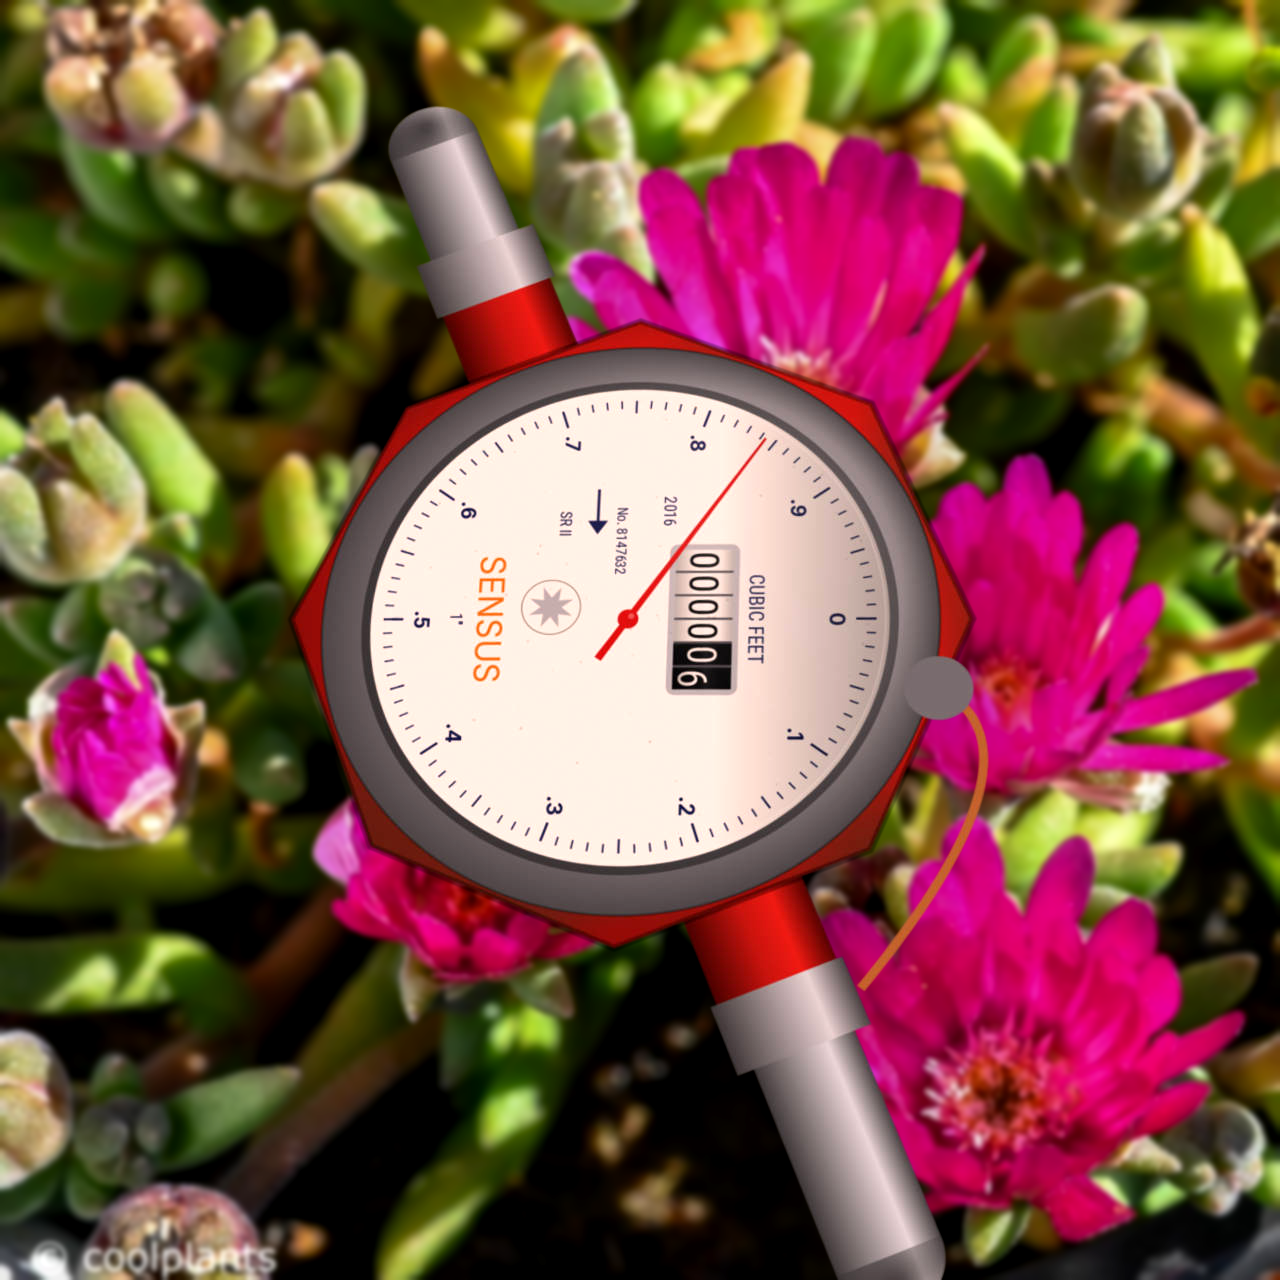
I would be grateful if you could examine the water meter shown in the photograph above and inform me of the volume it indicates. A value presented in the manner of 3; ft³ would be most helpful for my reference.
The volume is 5.84; ft³
